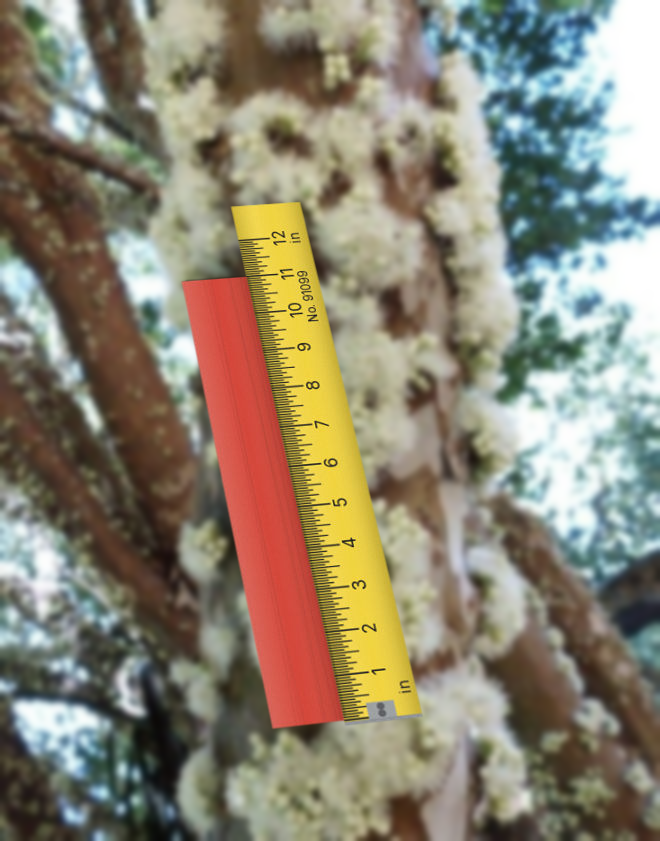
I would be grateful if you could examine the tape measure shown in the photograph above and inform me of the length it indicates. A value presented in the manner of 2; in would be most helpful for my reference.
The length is 11; in
